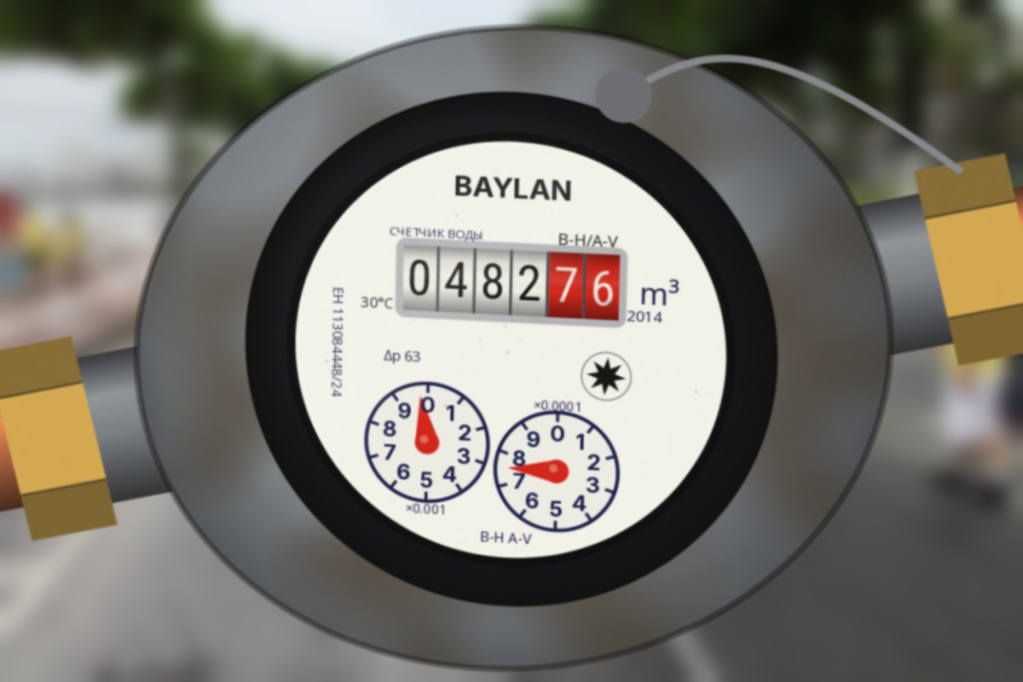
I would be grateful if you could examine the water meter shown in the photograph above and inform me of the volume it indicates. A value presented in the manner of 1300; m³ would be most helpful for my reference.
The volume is 482.7597; m³
